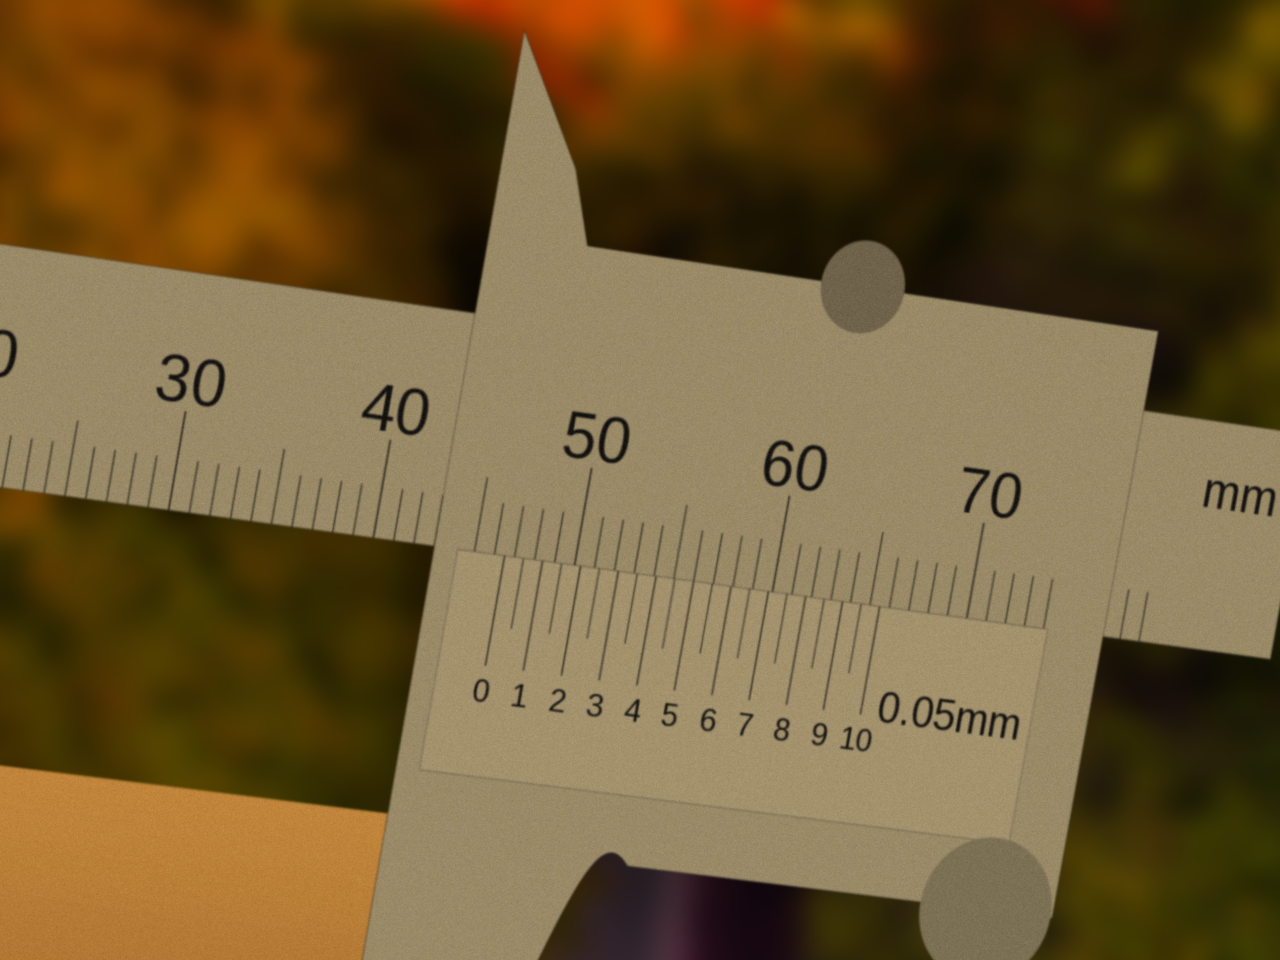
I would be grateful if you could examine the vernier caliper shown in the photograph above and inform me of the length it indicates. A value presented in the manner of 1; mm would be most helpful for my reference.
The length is 46.5; mm
